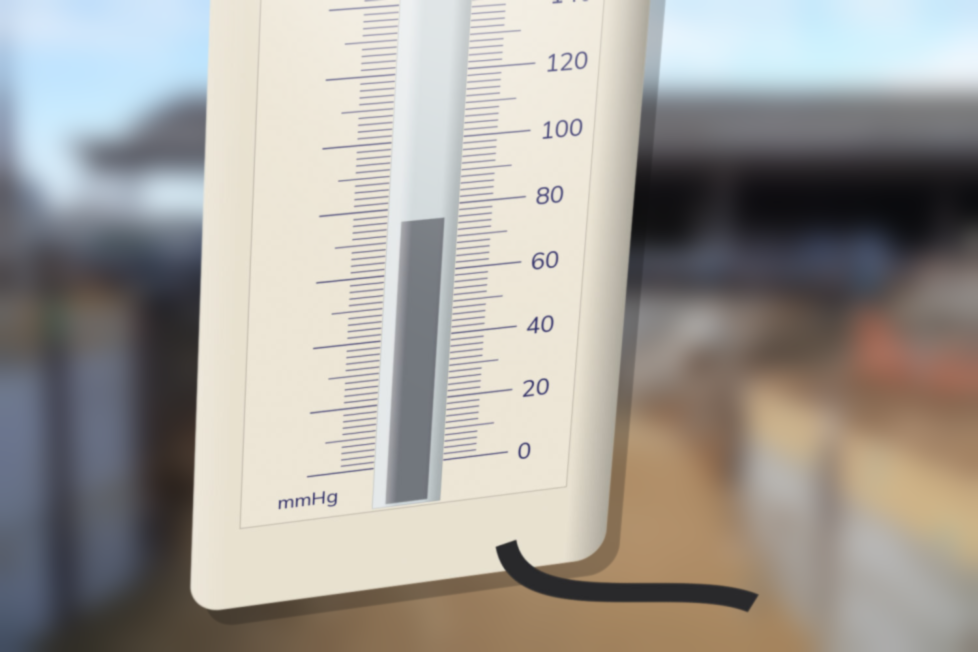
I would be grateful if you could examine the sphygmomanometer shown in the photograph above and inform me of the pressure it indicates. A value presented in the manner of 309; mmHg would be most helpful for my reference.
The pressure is 76; mmHg
